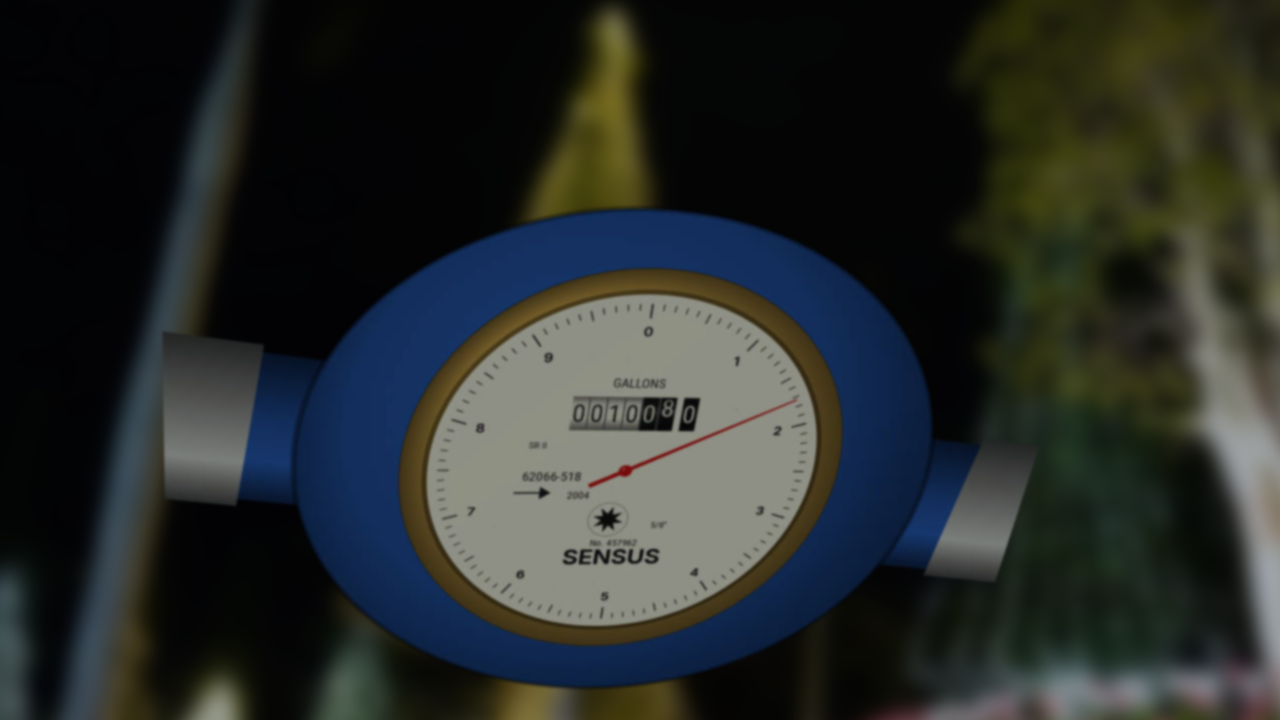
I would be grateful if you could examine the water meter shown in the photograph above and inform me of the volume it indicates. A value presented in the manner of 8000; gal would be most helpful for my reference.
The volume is 10081.7; gal
